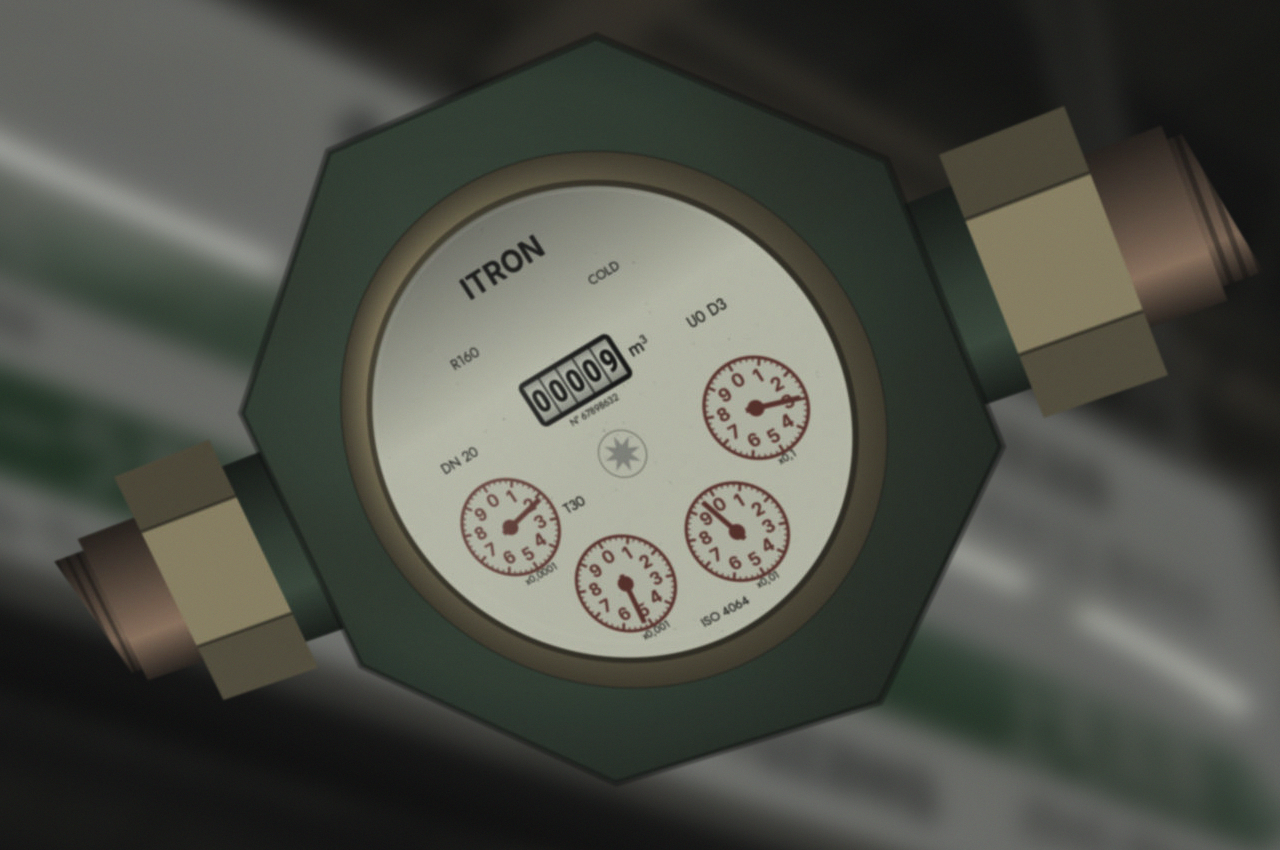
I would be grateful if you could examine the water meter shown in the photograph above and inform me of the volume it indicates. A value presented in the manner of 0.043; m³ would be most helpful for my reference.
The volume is 9.2952; m³
